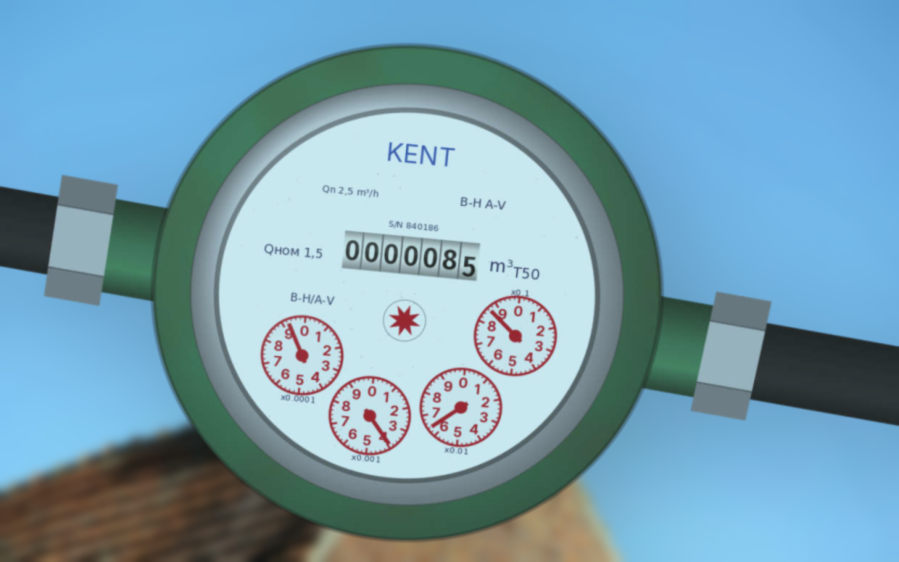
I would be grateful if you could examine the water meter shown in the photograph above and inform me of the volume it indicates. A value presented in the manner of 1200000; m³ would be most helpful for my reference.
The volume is 84.8639; m³
